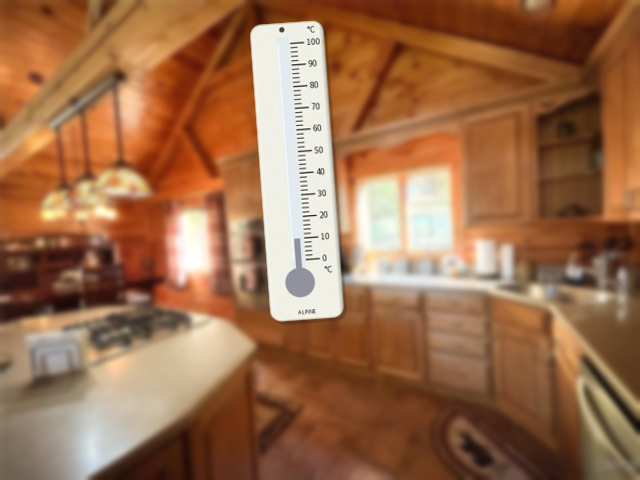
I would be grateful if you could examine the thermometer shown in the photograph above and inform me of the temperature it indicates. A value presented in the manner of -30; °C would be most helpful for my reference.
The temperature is 10; °C
